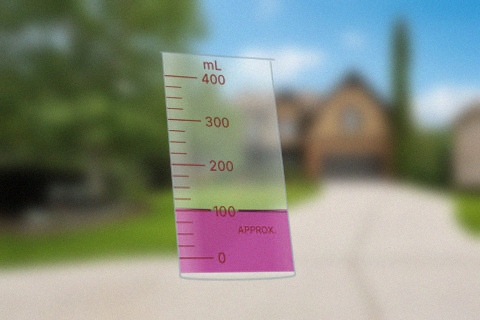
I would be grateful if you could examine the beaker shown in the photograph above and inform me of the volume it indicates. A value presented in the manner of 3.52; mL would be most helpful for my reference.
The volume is 100; mL
